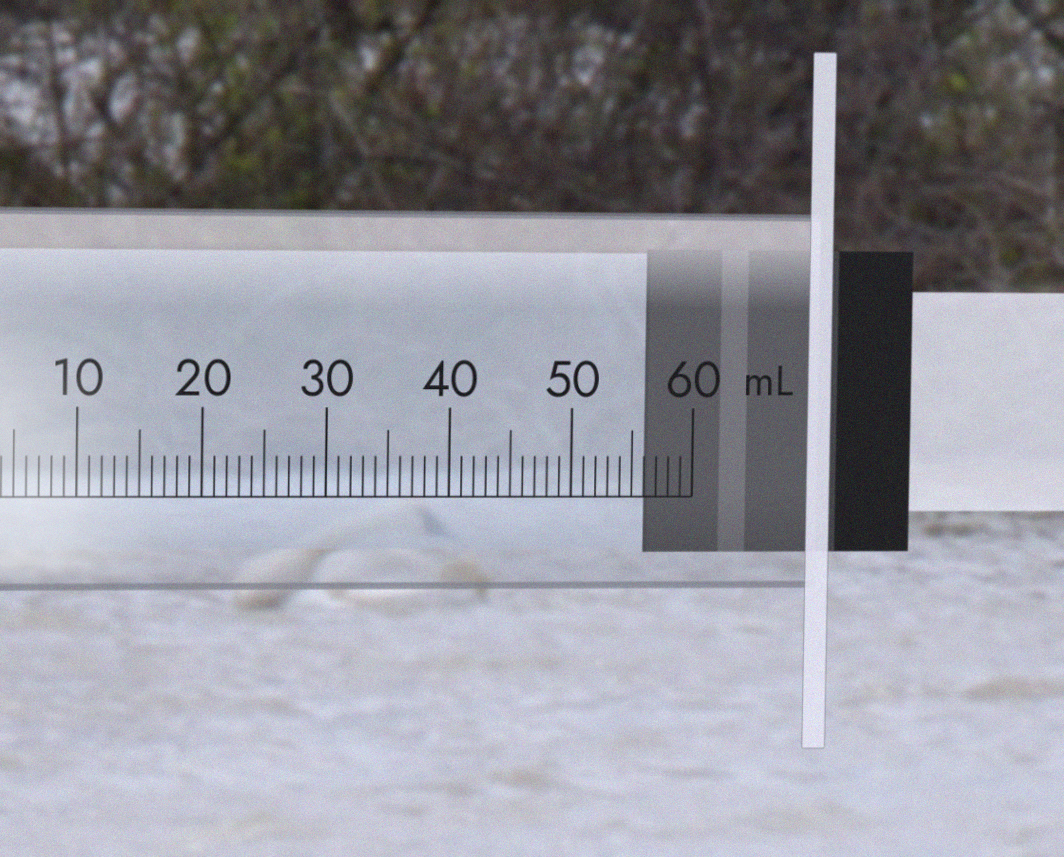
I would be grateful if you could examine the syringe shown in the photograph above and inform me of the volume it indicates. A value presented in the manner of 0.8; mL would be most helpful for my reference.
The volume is 56; mL
